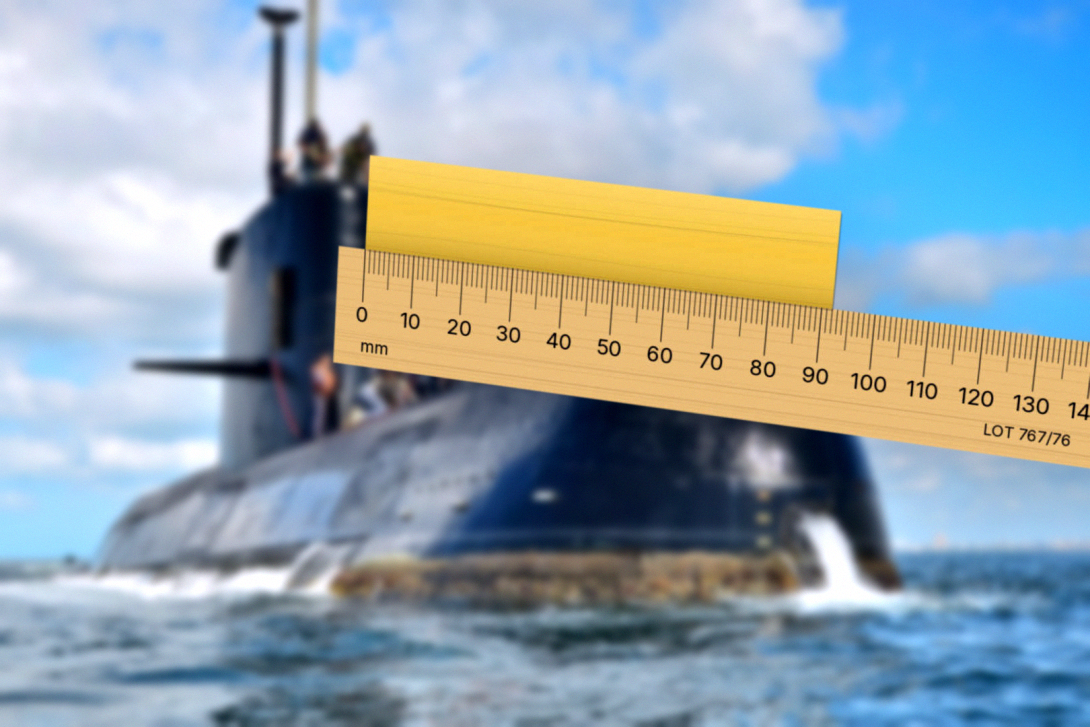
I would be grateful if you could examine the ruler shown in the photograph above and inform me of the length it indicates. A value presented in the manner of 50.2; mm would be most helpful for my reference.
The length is 92; mm
